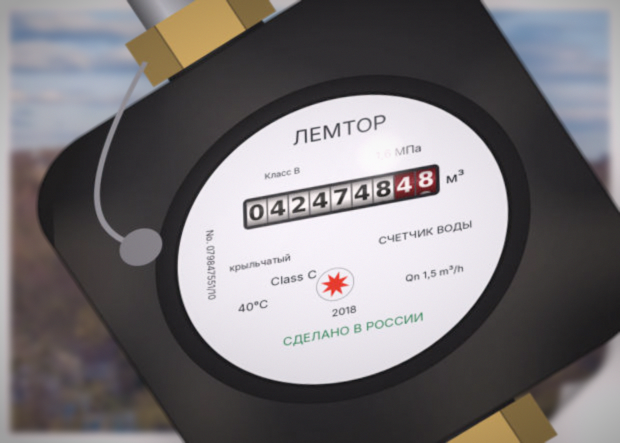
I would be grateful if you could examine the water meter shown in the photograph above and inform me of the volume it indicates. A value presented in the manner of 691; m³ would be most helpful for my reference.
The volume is 424748.48; m³
